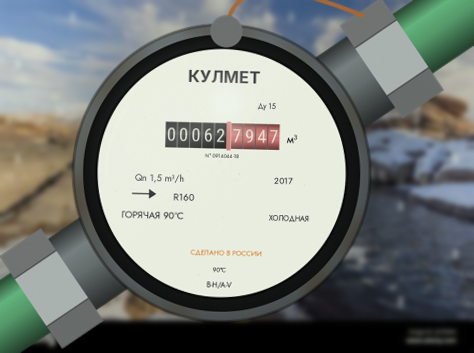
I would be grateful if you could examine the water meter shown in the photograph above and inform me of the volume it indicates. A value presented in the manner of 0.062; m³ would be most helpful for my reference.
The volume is 62.7947; m³
